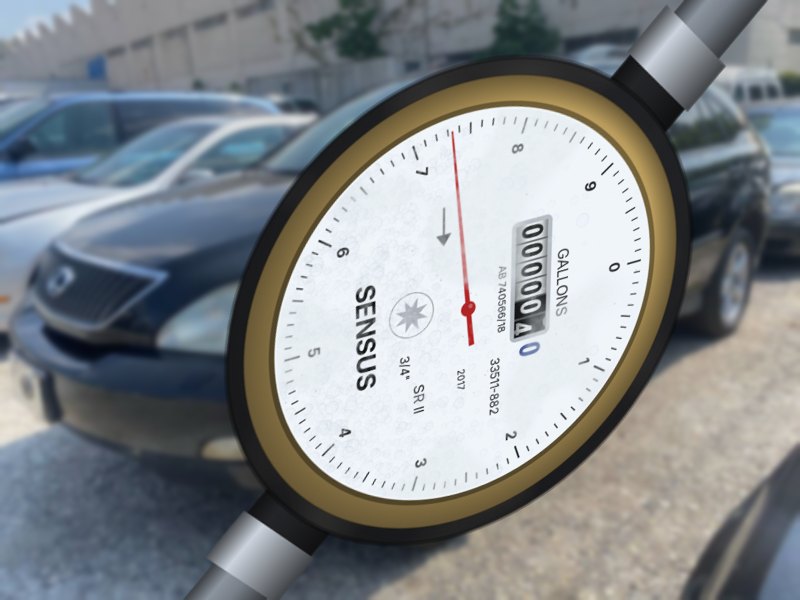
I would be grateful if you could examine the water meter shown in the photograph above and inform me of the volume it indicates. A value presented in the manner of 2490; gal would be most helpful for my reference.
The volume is 37.3; gal
